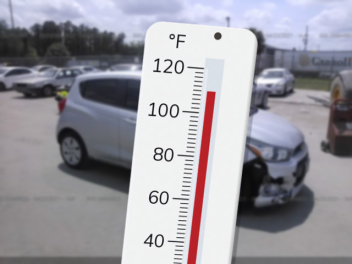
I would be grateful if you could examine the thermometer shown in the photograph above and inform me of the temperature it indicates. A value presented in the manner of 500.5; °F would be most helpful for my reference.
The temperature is 110; °F
